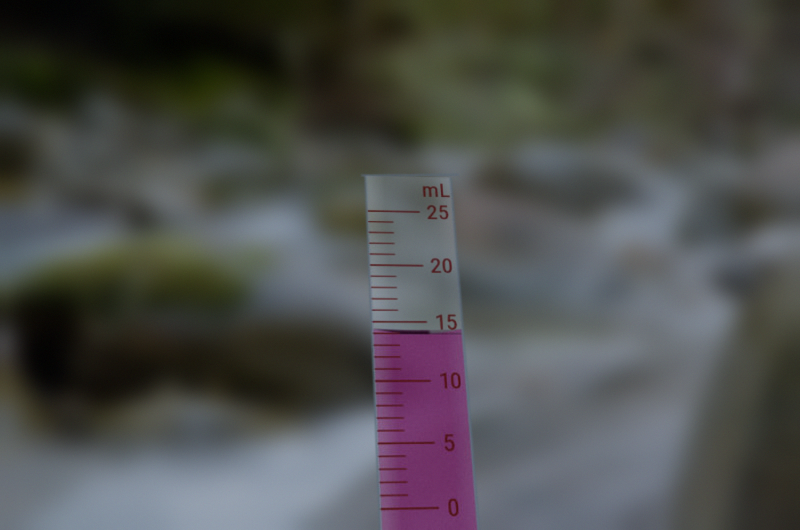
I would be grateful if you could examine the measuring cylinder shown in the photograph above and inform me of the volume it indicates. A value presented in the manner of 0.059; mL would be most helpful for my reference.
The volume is 14; mL
